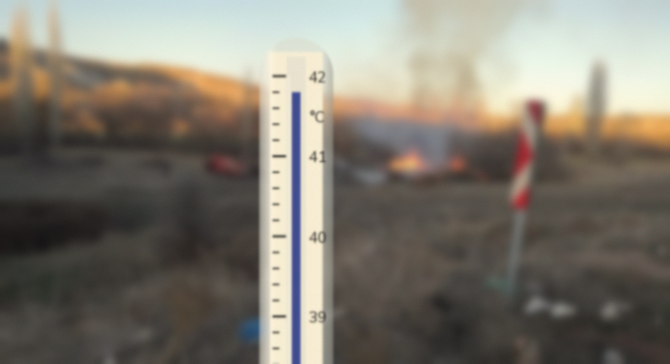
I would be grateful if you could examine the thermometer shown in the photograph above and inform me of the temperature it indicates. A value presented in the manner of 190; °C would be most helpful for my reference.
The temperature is 41.8; °C
